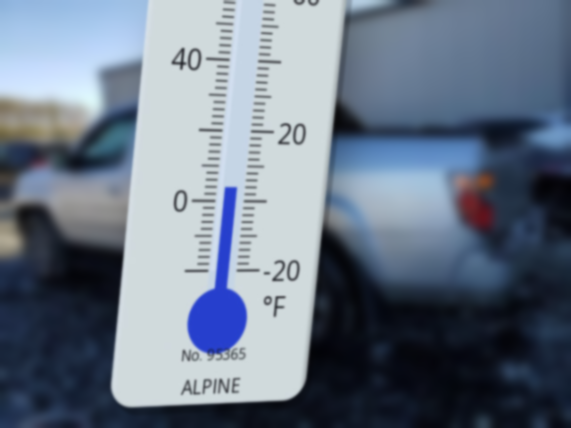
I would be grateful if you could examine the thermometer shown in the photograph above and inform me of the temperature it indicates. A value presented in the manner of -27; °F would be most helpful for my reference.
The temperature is 4; °F
